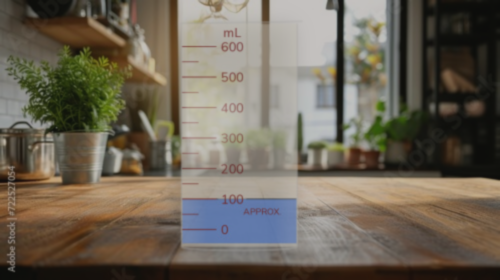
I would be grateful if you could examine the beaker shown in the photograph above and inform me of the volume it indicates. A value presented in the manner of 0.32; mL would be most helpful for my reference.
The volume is 100; mL
